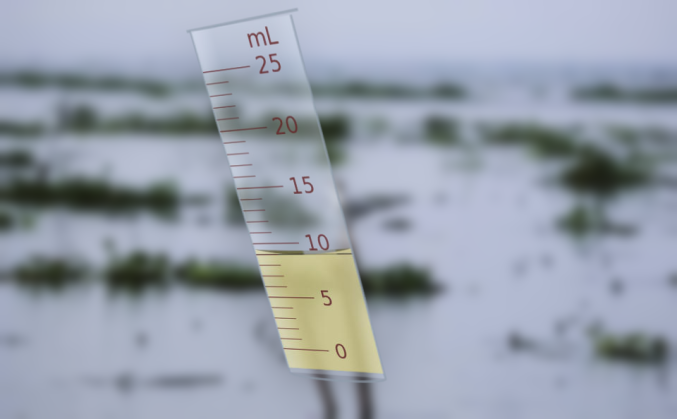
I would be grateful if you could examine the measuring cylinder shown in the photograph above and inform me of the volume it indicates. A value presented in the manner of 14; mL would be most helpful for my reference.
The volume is 9; mL
